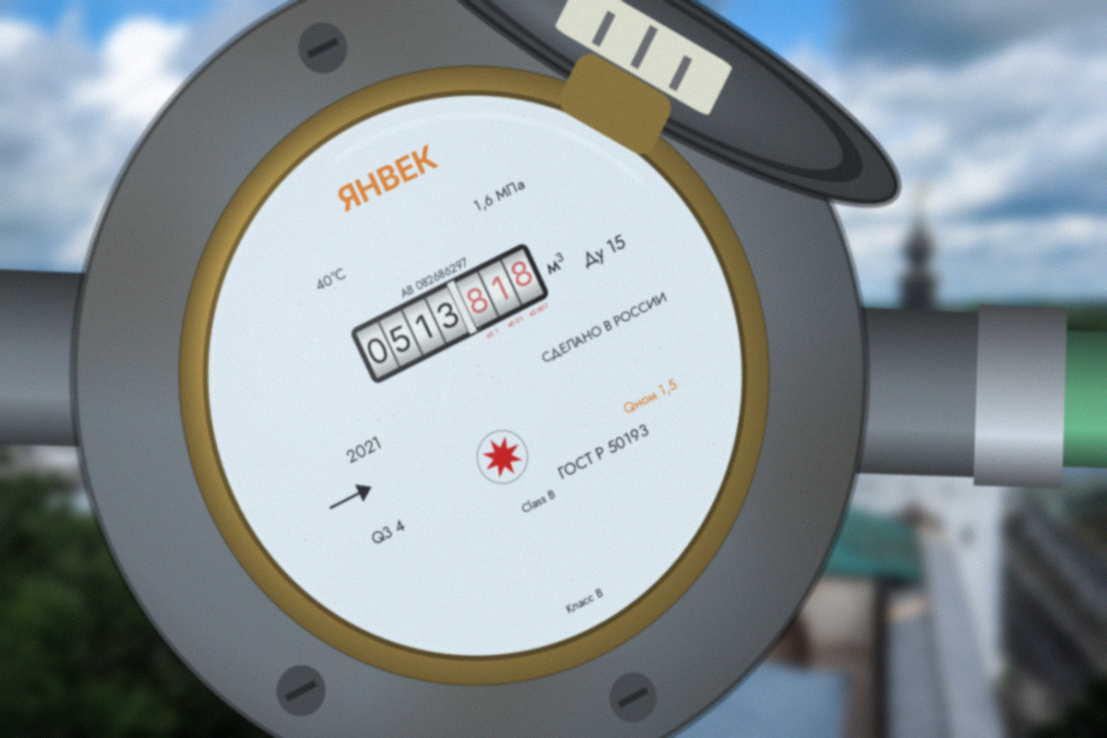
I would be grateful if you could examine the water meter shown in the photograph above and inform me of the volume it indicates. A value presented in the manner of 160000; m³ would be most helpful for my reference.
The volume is 513.818; m³
